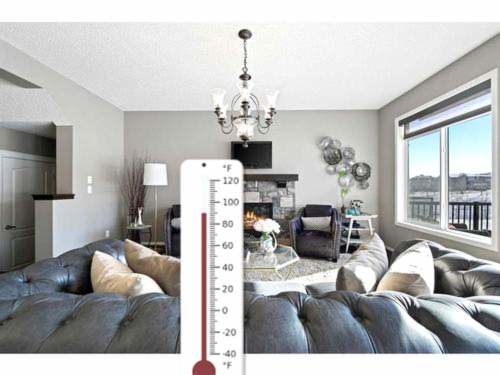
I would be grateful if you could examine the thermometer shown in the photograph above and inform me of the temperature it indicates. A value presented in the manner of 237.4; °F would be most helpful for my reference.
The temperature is 90; °F
